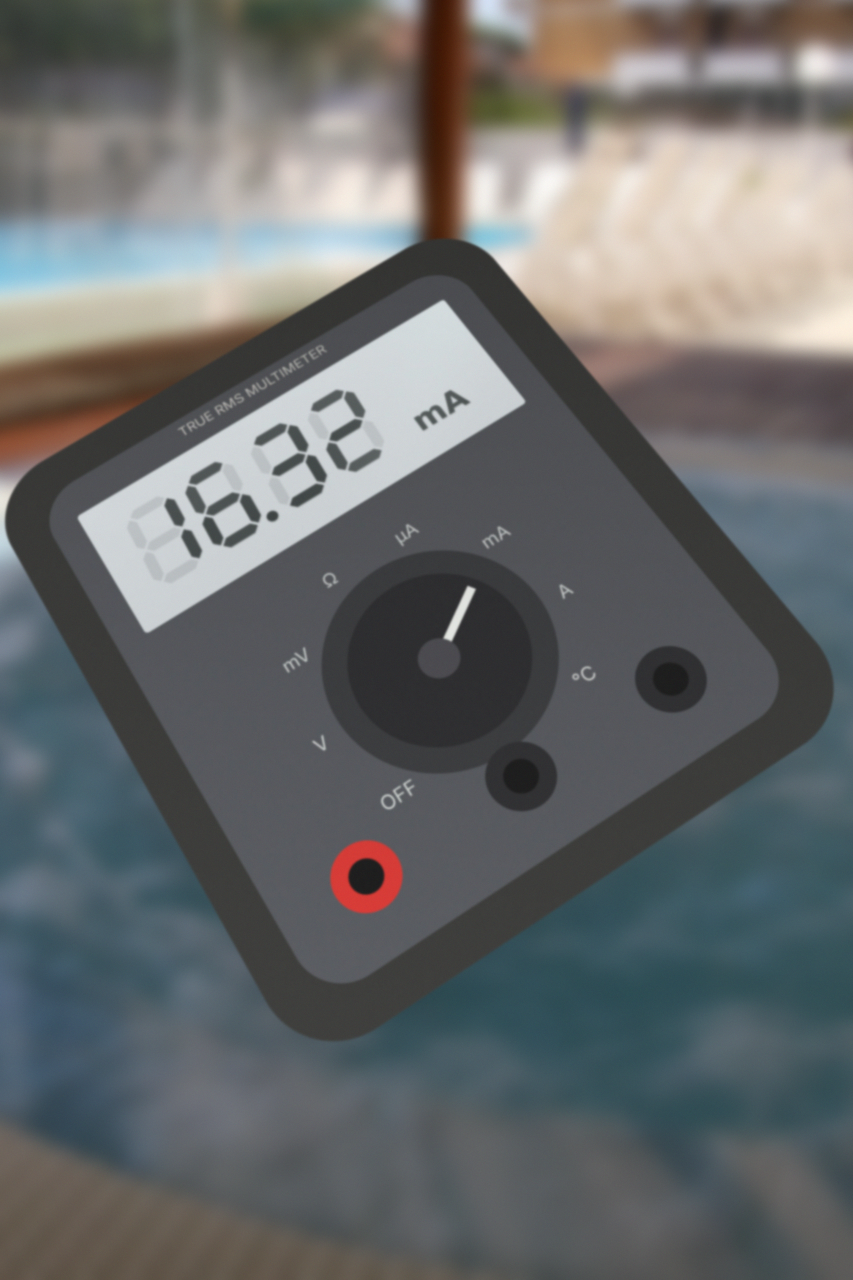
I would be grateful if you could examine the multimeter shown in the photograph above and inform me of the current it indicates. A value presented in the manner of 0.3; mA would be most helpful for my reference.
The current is 16.32; mA
